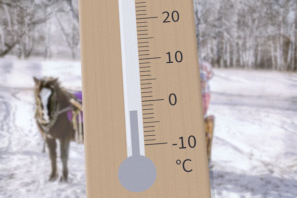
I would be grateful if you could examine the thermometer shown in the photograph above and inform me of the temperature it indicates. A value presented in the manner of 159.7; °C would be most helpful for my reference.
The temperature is -2; °C
